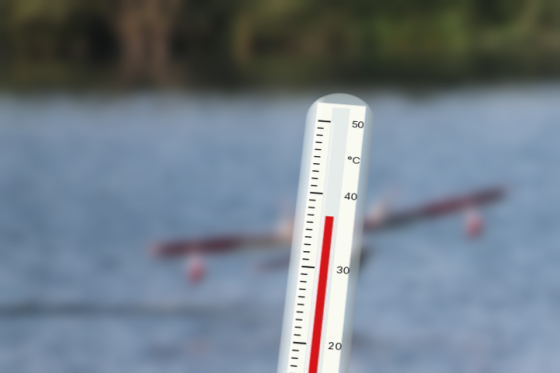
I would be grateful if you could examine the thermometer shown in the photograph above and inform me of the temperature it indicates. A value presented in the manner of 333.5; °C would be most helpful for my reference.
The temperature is 37; °C
